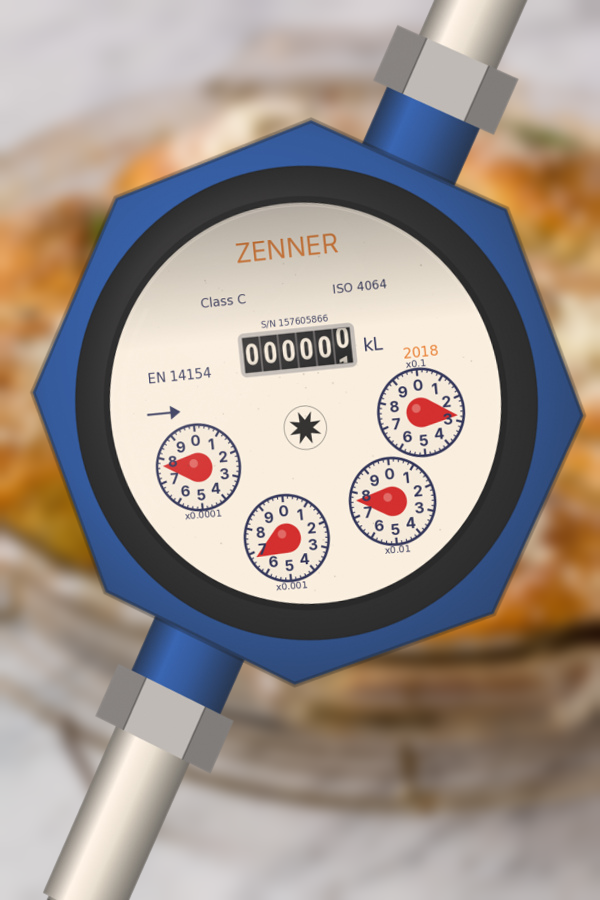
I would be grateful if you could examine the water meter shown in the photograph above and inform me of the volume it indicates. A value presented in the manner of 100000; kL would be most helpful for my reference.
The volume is 0.2767; kL
